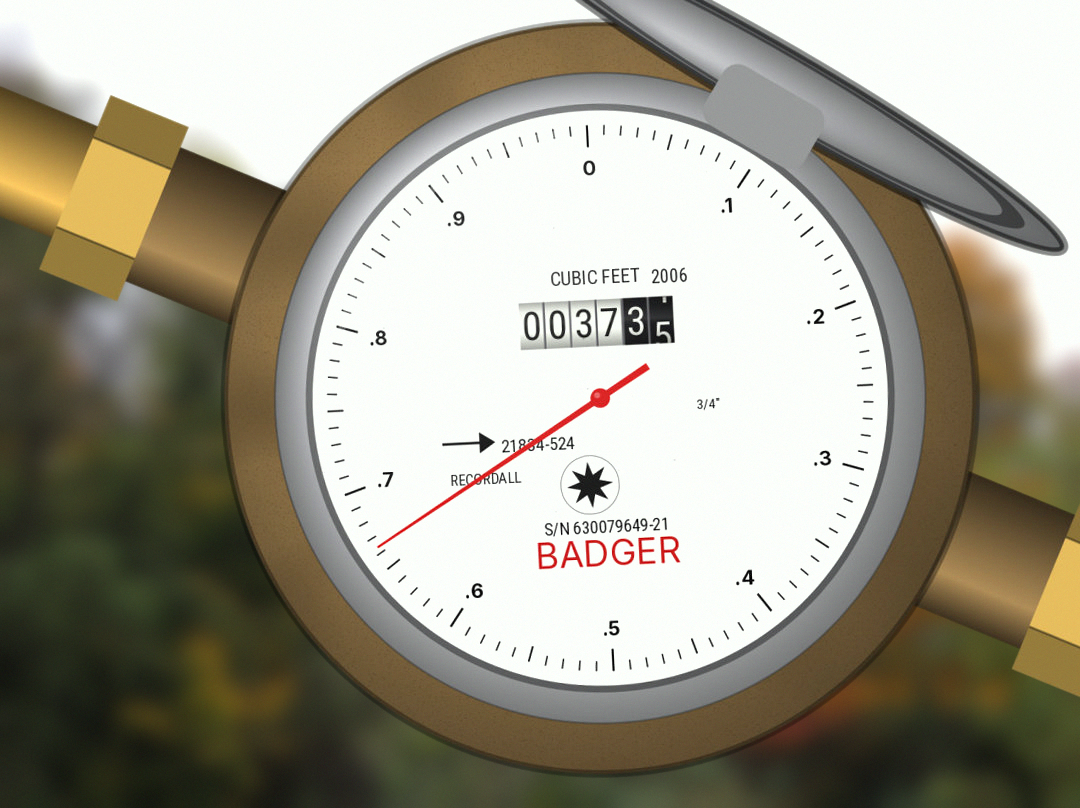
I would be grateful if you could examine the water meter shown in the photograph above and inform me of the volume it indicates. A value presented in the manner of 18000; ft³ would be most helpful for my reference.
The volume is 3734.66; ft³
